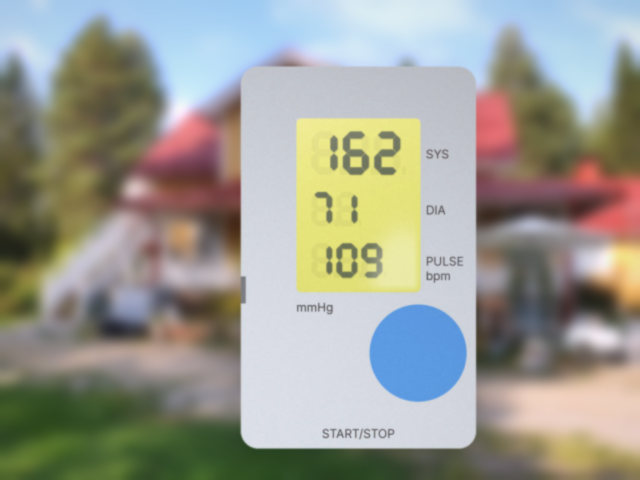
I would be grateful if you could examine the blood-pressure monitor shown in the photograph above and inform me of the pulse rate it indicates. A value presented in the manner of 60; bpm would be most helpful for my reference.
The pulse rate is 109; bpm
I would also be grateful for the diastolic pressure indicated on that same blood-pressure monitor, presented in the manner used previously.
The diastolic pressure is 71; mmHg
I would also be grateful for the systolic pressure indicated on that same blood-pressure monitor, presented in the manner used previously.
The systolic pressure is 162; mmHg
